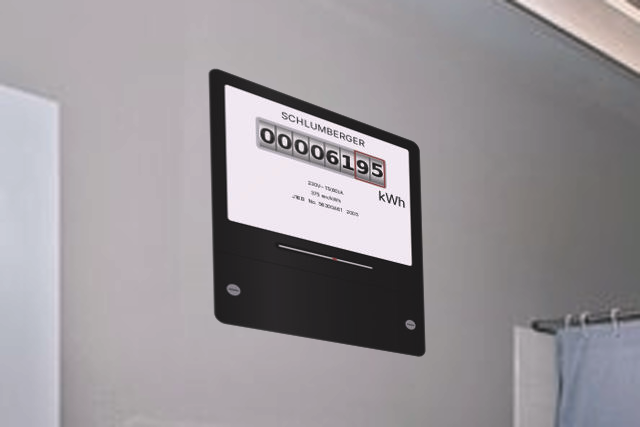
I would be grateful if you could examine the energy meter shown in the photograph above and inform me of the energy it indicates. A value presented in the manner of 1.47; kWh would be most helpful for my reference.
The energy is 61.95; kWh
